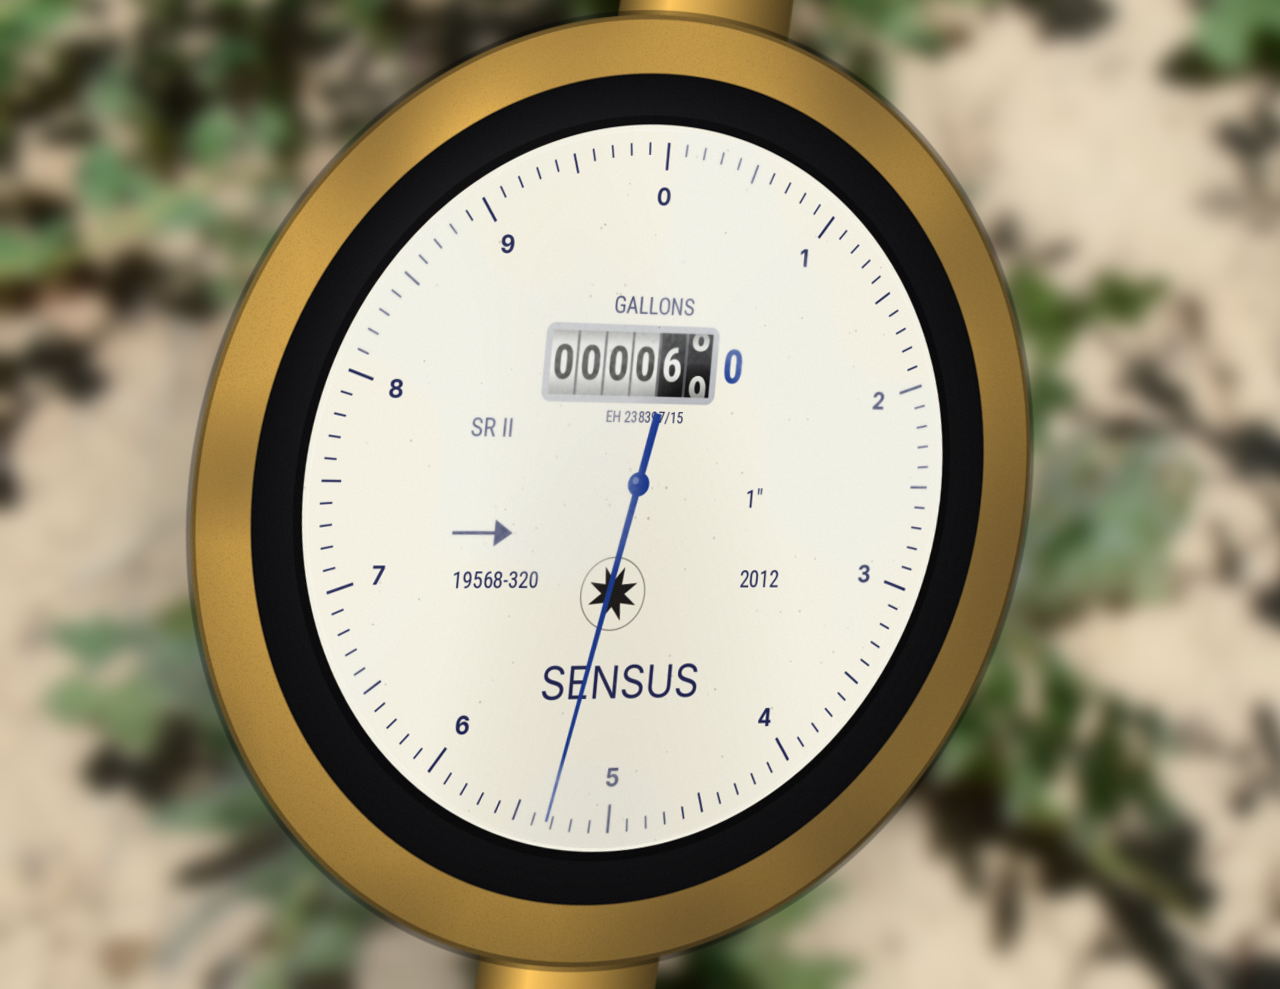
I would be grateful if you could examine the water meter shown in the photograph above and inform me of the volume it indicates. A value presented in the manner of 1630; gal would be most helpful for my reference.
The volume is 685.3; gal
